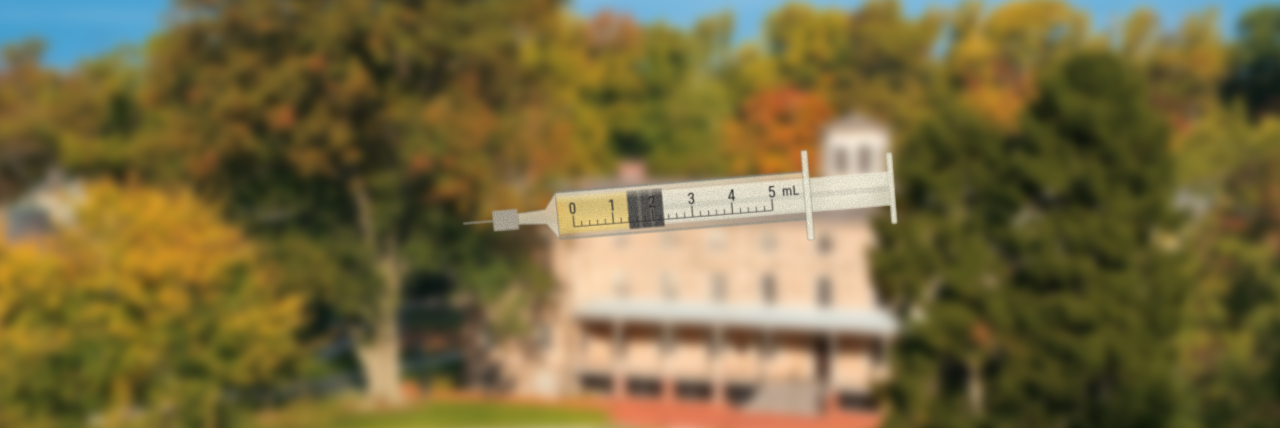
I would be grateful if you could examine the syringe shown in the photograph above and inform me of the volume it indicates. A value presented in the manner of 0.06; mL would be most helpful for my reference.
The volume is 1.4; mL
